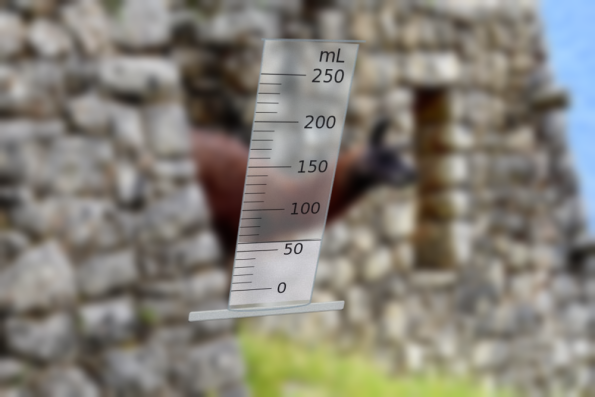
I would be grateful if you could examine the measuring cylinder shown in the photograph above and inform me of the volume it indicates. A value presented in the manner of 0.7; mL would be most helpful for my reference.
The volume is 60; mL
